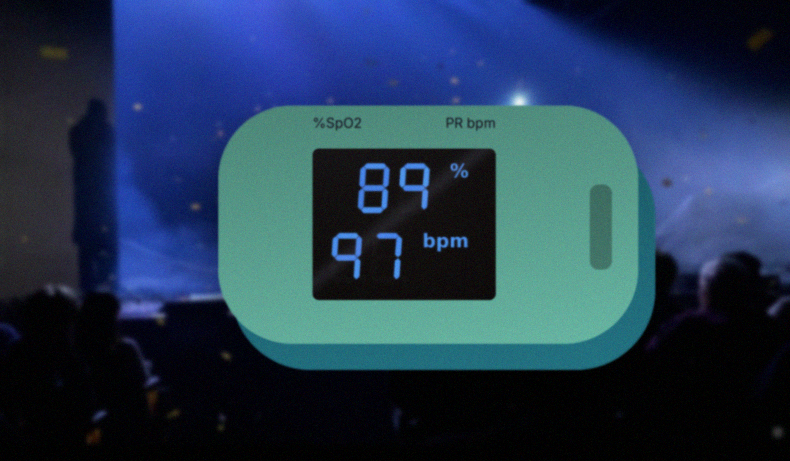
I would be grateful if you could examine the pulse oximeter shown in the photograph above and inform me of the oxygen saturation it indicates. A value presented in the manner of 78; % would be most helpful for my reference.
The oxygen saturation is 89; %
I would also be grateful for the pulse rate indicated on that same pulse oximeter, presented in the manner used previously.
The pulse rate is 97; bpm
